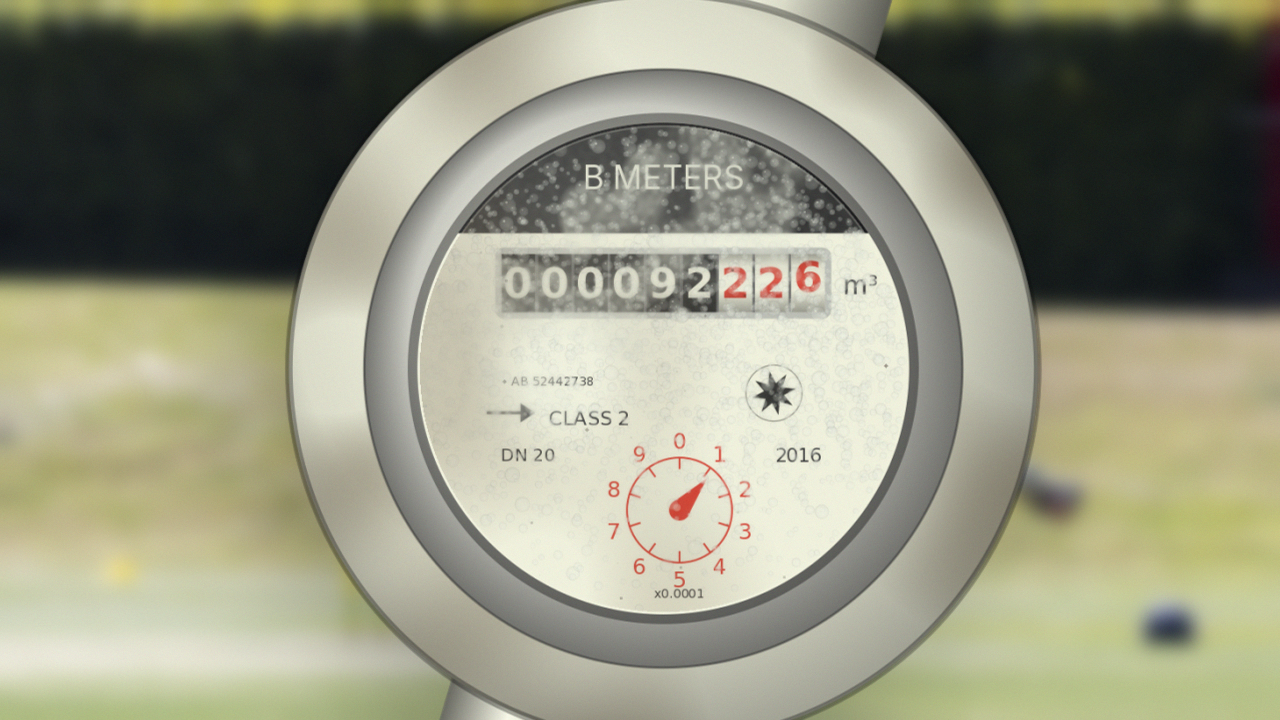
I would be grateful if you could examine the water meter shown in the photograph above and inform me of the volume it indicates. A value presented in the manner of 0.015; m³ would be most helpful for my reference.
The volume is 92.2261; m³
